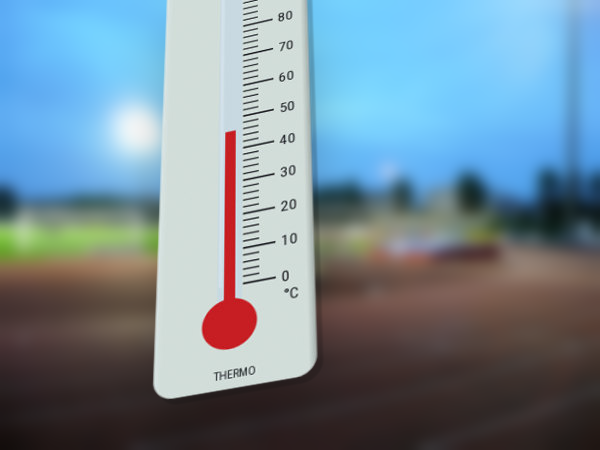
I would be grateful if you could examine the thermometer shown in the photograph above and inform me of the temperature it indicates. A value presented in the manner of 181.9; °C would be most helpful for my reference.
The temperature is 46; °C
